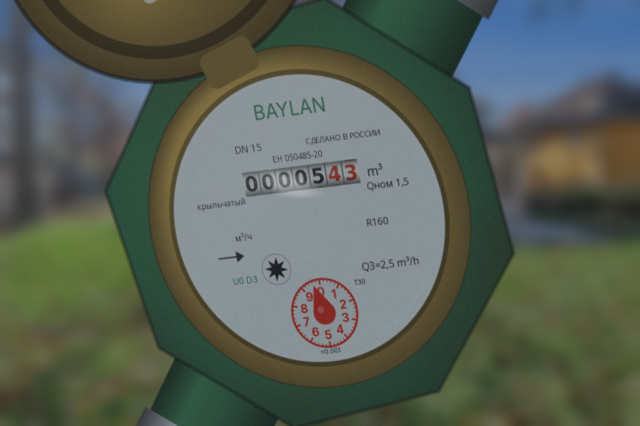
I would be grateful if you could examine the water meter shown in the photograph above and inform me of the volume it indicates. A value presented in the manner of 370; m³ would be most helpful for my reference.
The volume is 5.429; m³
